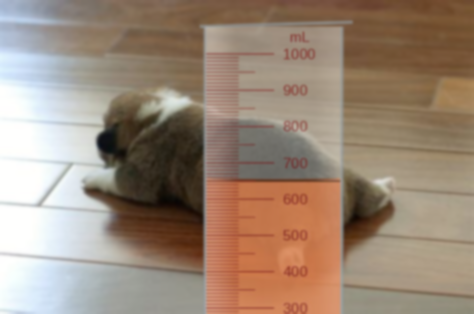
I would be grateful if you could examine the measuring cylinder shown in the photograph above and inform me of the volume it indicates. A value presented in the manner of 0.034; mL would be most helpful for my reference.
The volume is 650; mL
